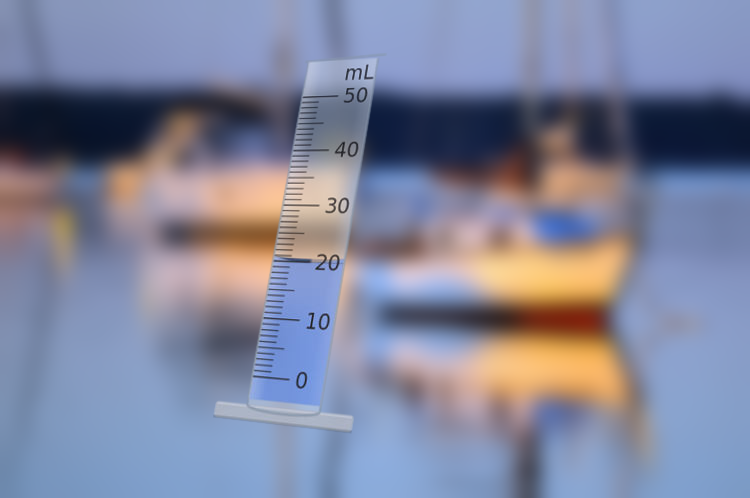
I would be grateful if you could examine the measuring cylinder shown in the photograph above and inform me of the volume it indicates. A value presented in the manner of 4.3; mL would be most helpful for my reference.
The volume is 20; mL
